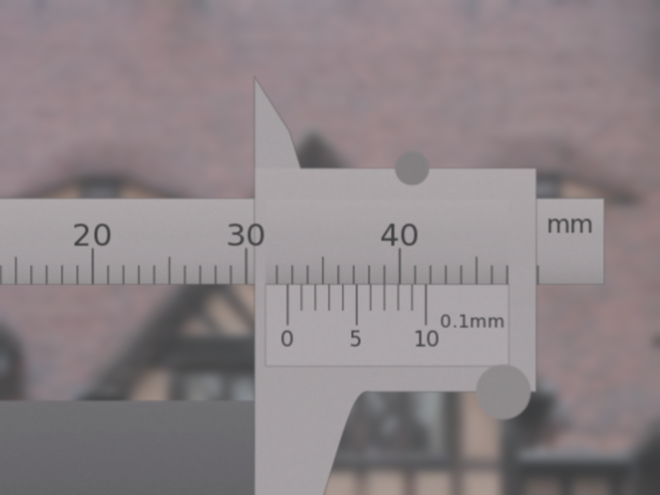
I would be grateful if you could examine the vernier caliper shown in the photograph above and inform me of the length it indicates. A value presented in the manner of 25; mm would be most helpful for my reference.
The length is 32.7; mm
